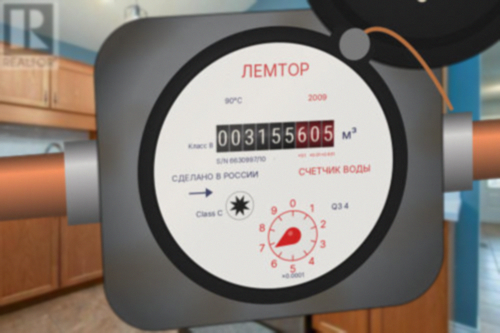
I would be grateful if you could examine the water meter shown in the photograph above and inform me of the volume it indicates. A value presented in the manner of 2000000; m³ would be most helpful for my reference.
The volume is 3155.6056; m³
